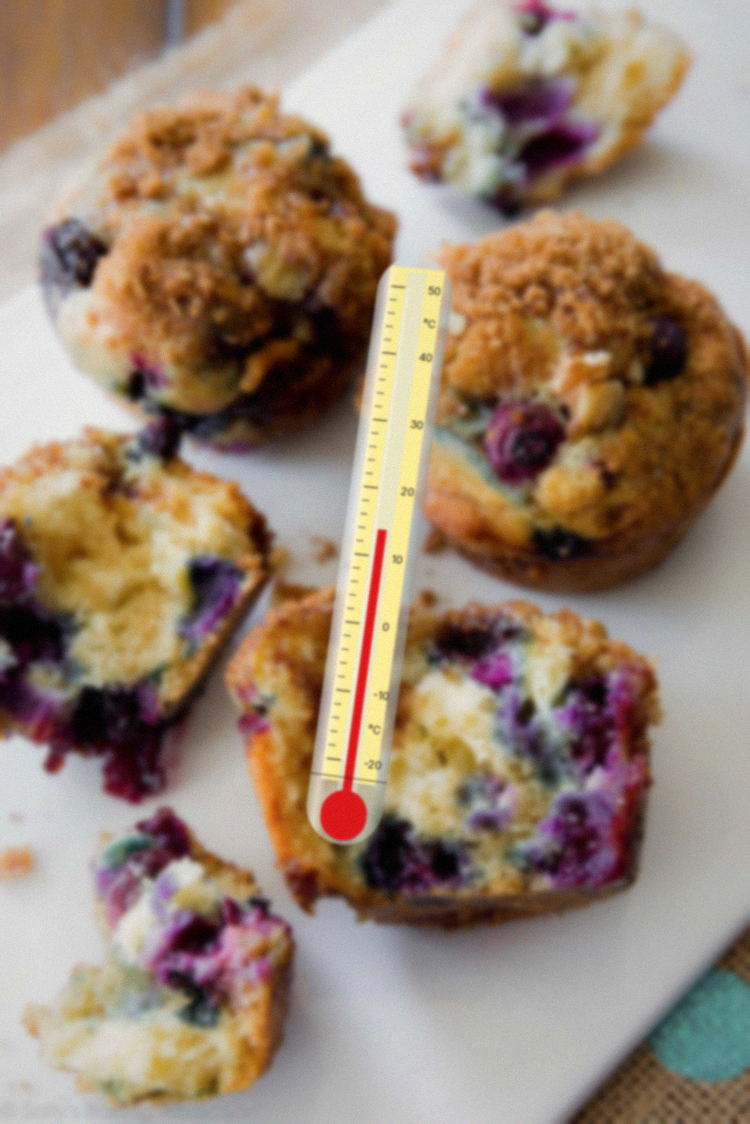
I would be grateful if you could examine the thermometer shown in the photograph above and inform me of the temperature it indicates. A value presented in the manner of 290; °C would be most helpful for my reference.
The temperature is 14; °C
